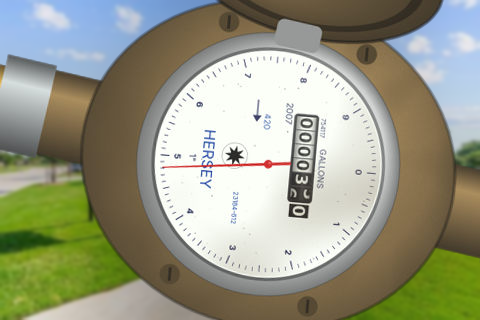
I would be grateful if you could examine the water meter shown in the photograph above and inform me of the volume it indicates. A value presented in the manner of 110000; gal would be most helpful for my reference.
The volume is 354.8; gal
